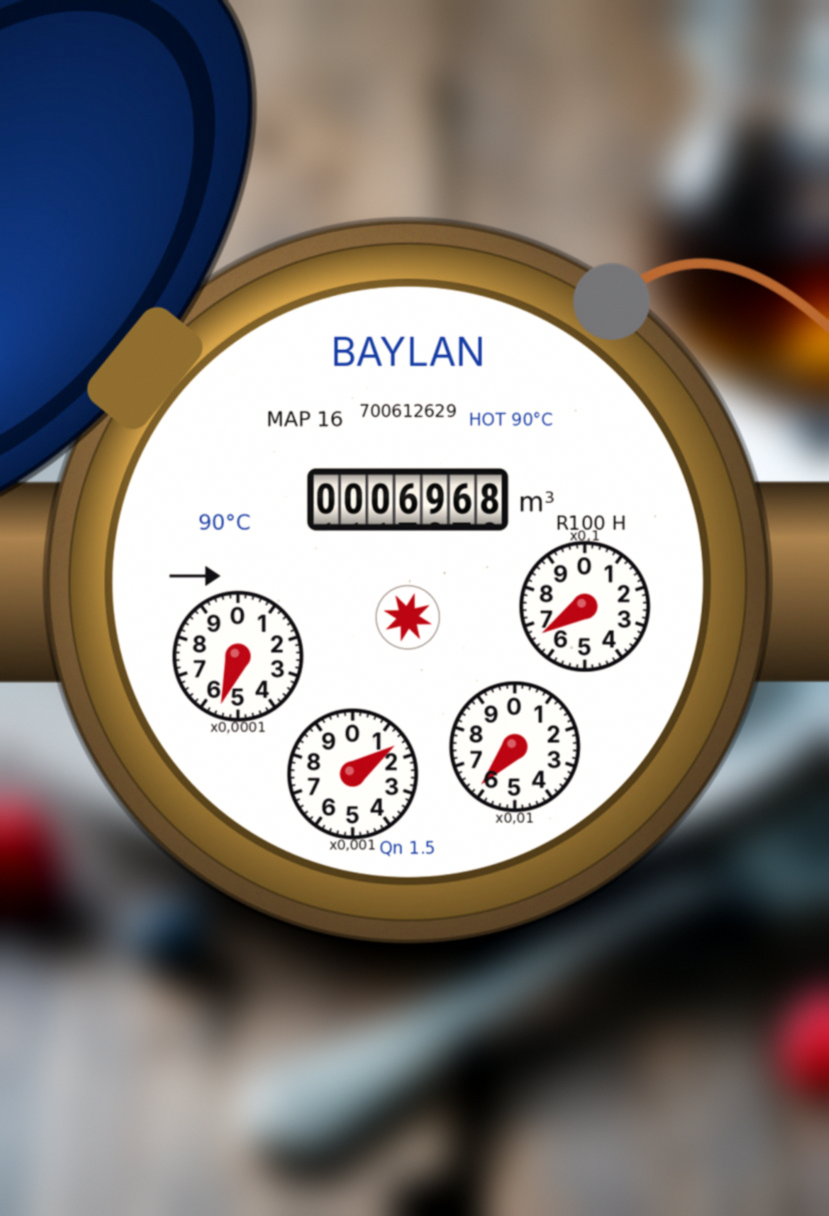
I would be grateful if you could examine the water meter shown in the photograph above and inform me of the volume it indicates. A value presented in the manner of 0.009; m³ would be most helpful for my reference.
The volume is 6968.6615; m³
